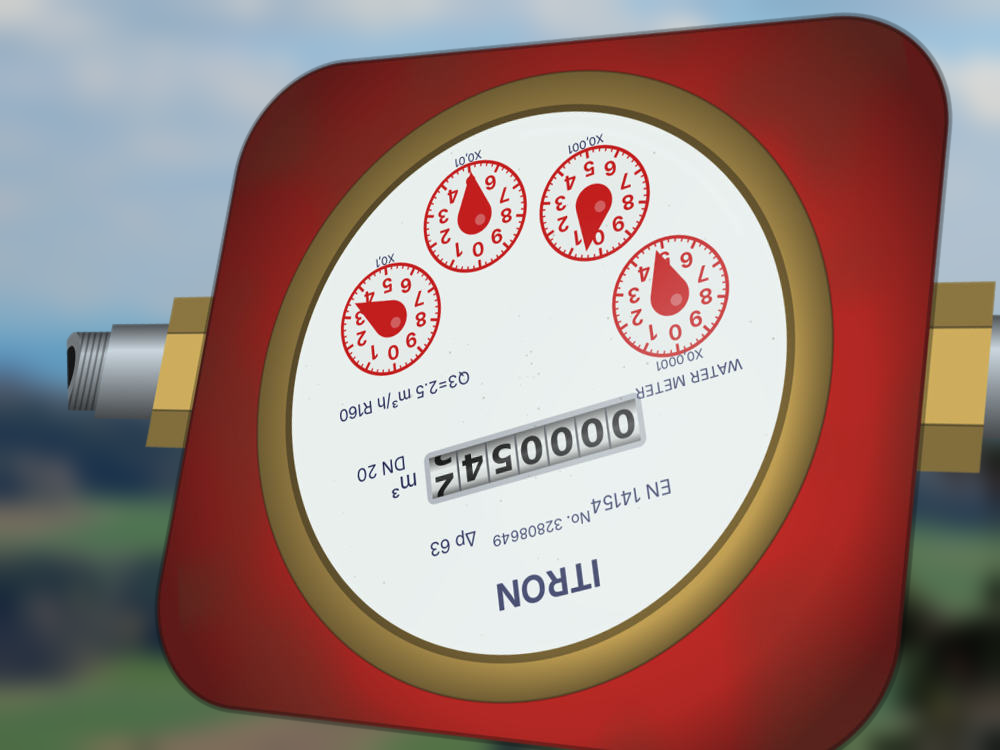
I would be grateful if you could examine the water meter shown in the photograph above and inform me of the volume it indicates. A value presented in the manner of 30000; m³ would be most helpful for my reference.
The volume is 542.3504; m³
